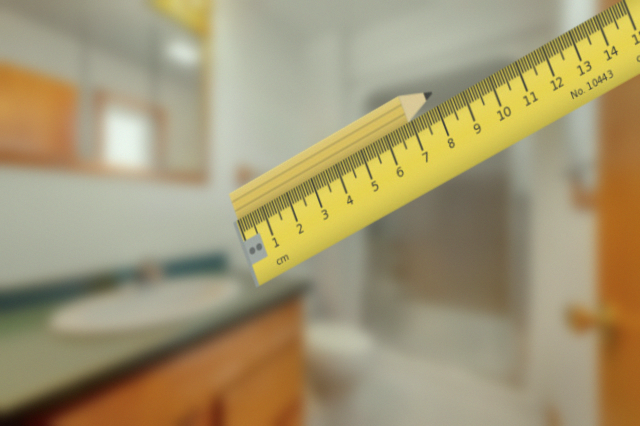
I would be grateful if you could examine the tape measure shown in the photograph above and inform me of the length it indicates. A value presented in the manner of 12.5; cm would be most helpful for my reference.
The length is 8; cm
